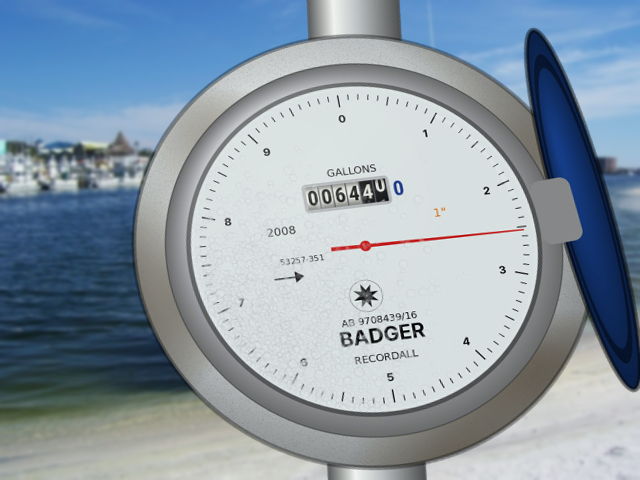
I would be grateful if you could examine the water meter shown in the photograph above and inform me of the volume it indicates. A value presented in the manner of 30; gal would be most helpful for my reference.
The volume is 64402.5; gal
